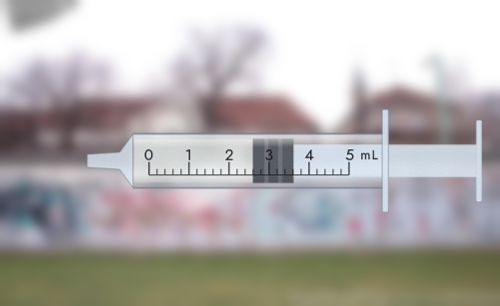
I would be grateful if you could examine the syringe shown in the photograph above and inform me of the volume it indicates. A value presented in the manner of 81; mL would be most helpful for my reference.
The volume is 2.6; mL
